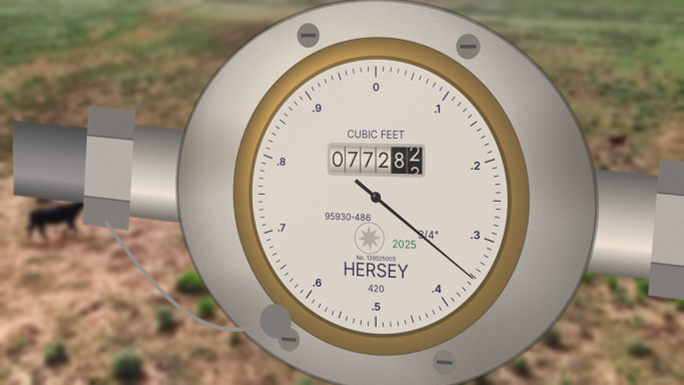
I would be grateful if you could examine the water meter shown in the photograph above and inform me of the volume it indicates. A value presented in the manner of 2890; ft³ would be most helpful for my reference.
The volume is 77282.35; ft³
